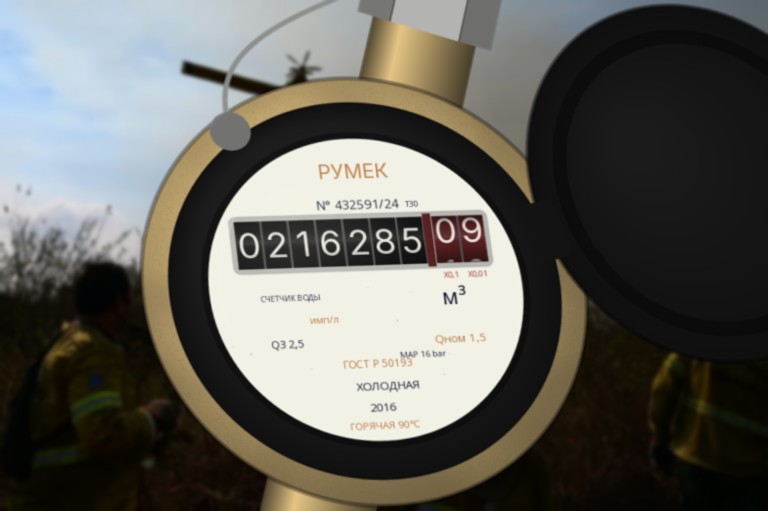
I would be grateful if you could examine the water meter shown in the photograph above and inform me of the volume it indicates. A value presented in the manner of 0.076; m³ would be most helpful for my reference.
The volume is 216285.09; m³
